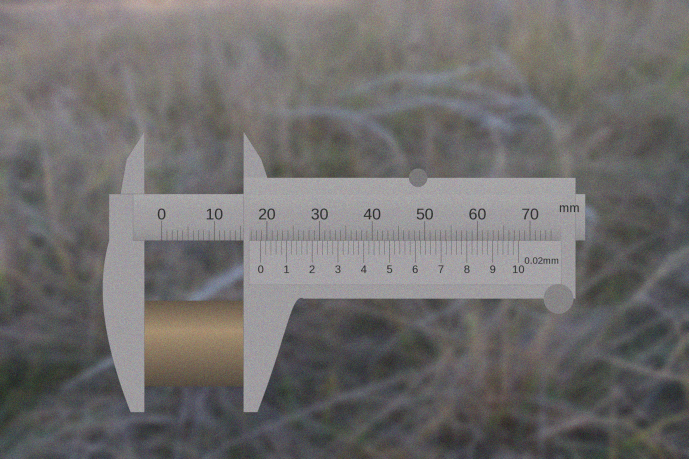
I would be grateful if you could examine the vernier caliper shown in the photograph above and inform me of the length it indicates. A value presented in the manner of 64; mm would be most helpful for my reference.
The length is 18.8; mm
